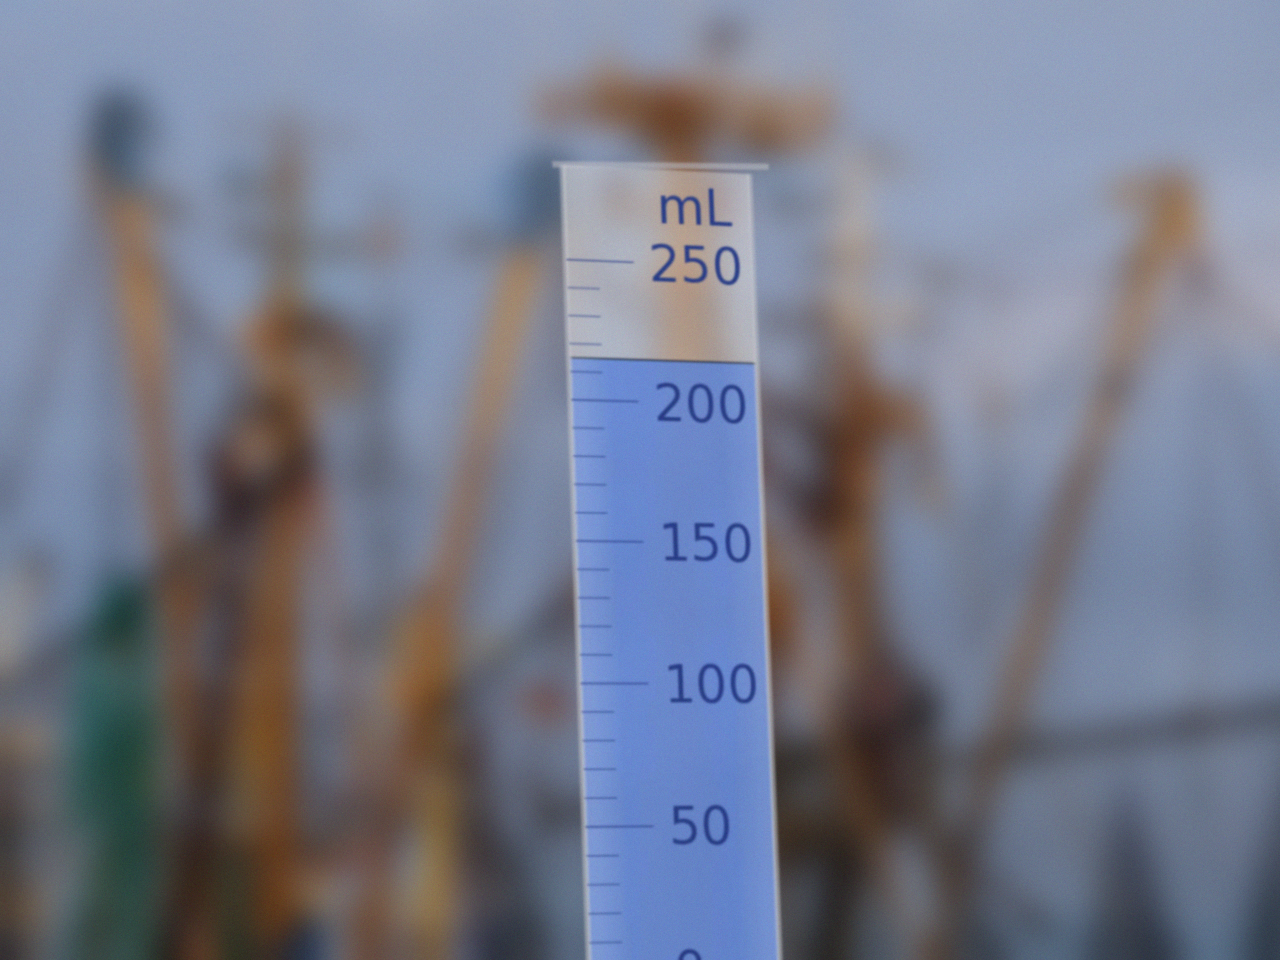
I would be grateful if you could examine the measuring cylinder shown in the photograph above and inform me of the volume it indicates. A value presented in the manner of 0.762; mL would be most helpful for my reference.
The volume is 215; mL
